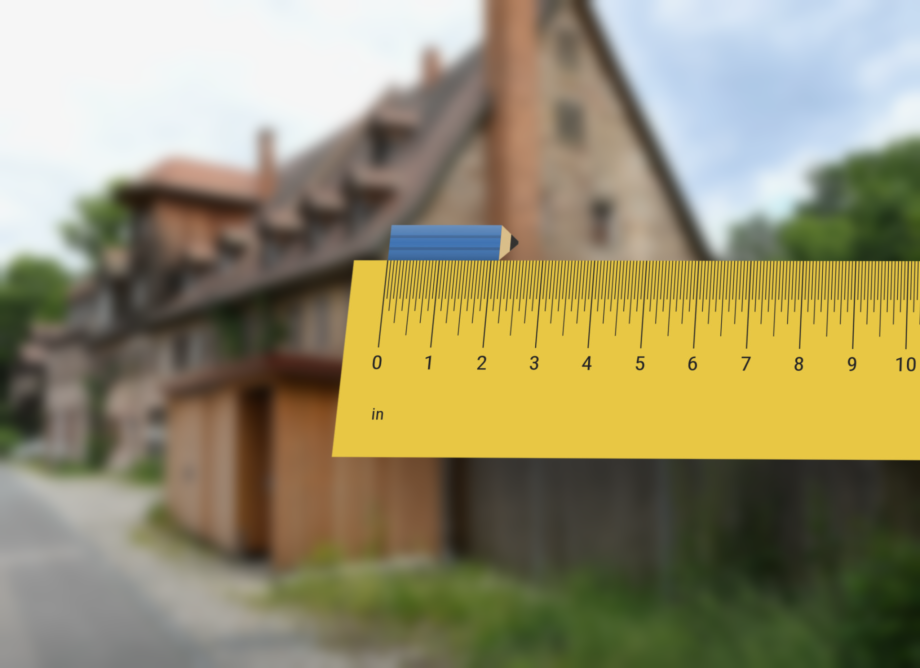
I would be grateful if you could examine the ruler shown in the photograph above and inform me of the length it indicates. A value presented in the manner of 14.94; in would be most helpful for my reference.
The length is 2.5; in
